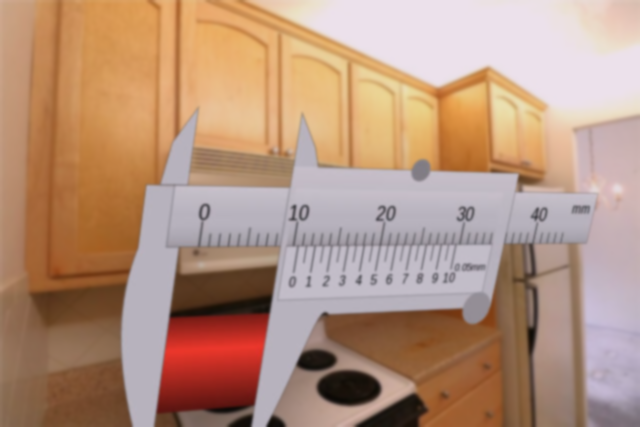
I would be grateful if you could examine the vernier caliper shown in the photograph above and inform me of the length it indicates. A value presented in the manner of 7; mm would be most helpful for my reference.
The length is 10.5; mm
